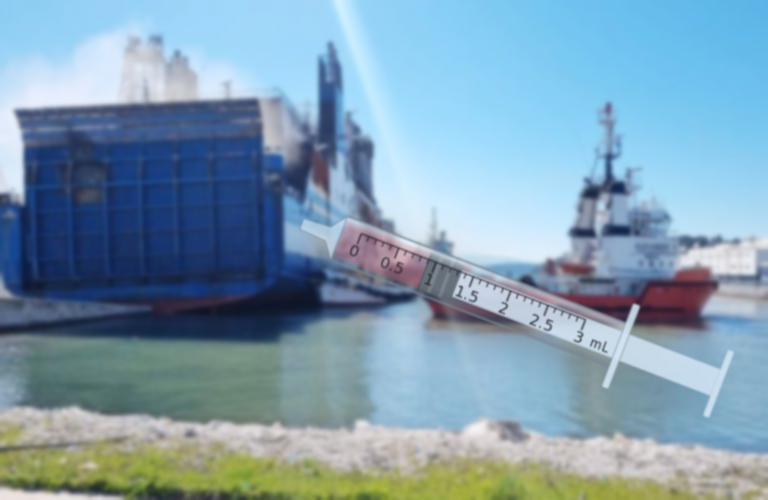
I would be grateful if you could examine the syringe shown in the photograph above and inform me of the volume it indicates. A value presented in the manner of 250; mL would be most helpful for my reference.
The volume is 0.9; mL
